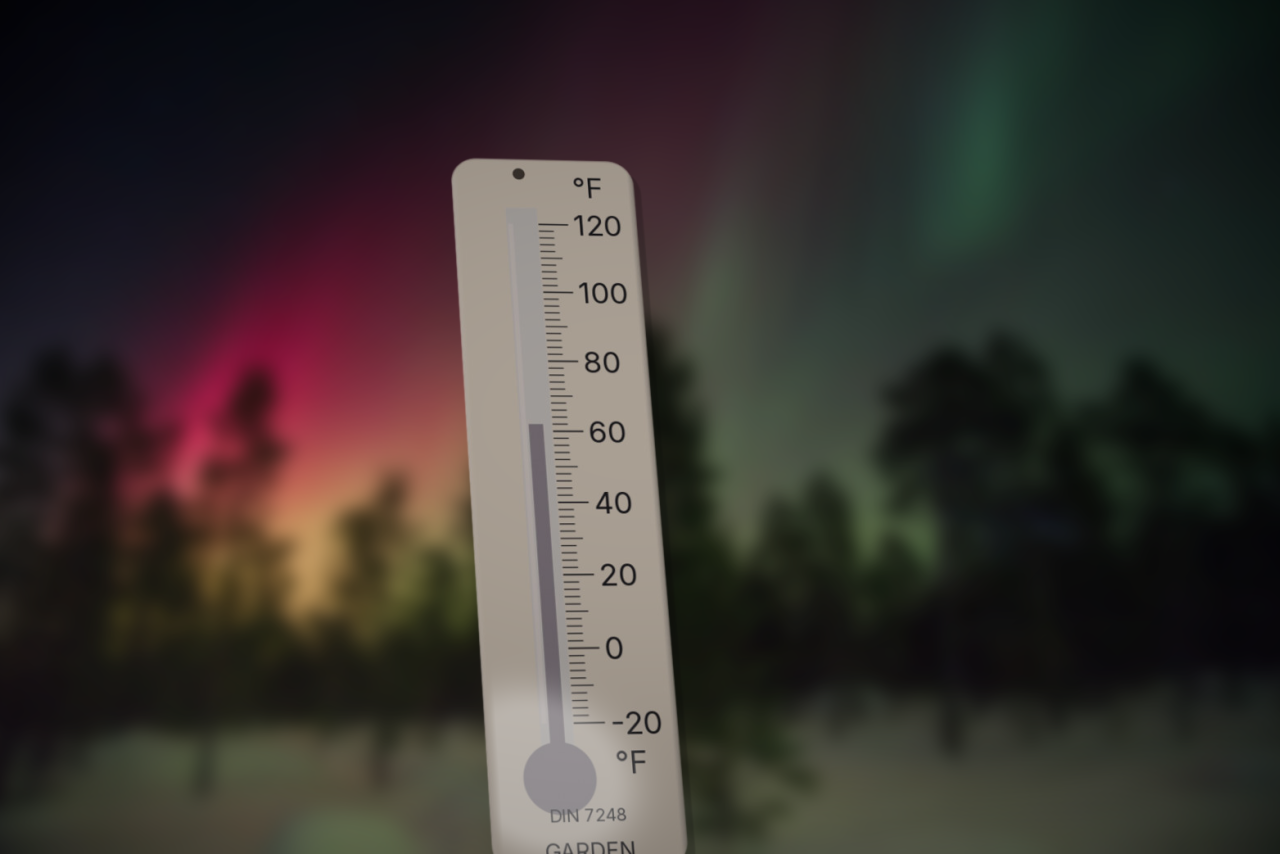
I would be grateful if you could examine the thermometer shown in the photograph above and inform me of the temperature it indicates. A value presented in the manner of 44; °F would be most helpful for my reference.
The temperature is 62; °F
